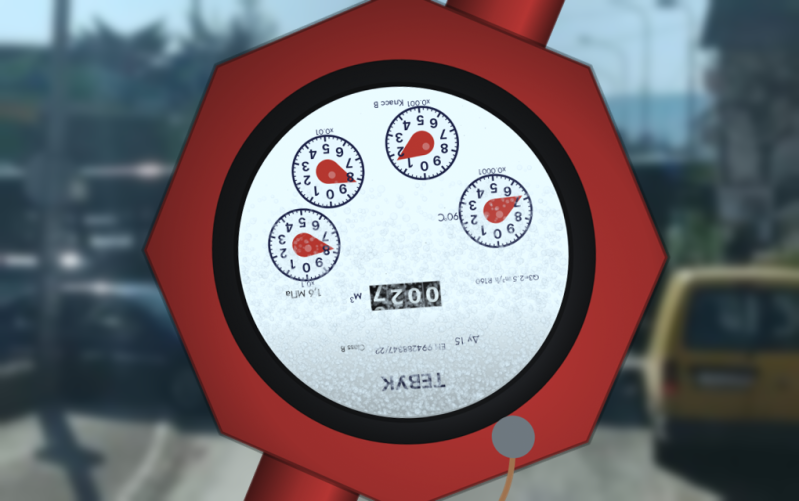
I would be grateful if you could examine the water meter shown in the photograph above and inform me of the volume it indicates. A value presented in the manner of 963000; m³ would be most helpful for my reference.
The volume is 26.7816; m³
